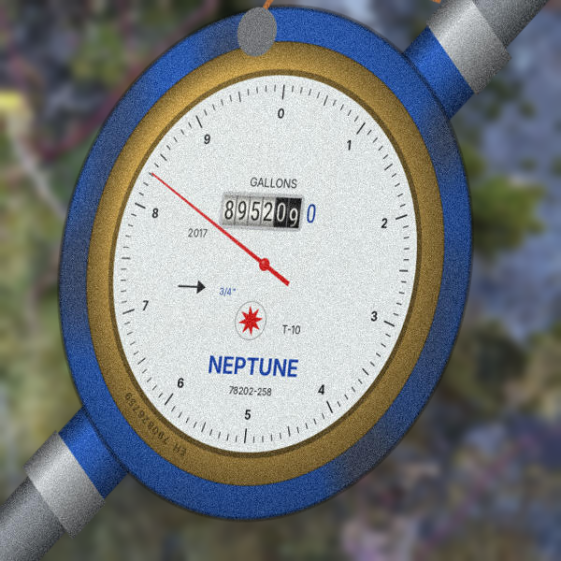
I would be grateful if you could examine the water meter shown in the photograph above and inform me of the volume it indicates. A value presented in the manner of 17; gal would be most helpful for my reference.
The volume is 8952088.3; gal
